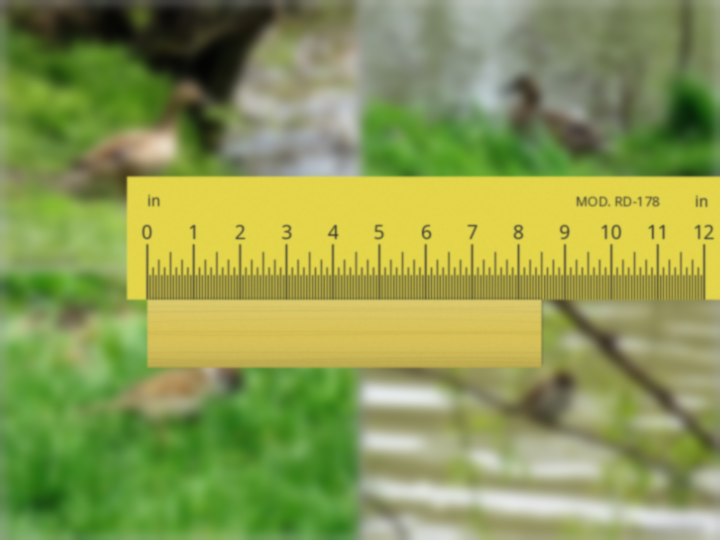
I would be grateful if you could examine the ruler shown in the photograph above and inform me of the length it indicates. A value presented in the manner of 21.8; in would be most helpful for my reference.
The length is 8.5; in
